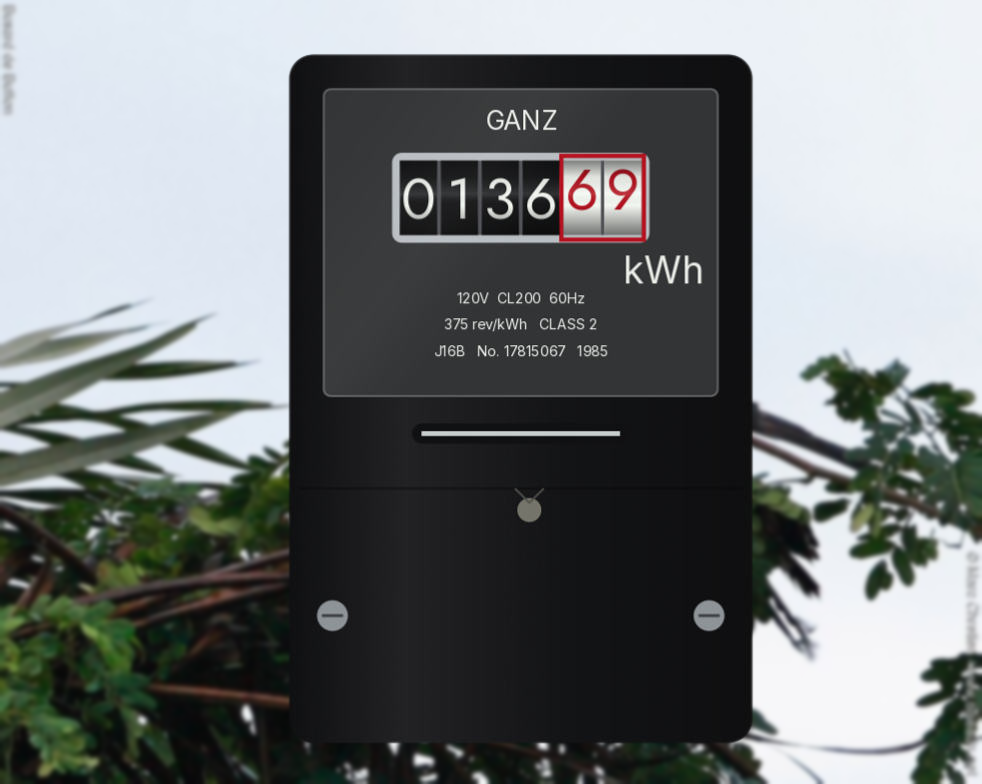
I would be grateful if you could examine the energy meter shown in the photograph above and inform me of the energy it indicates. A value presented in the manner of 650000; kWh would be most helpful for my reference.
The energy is 136.69; kWh
